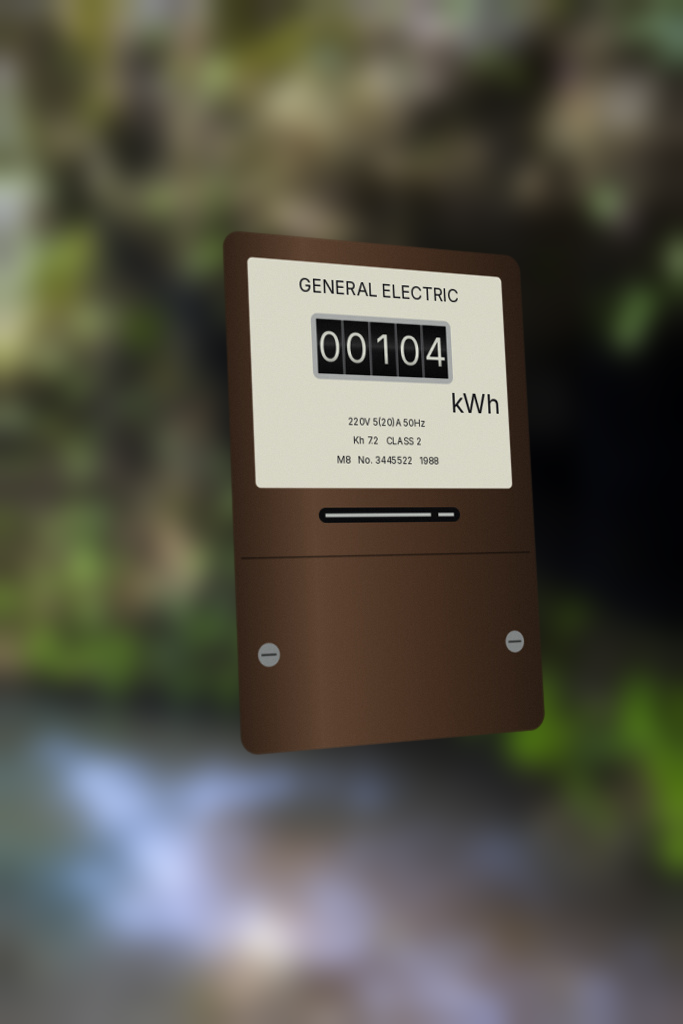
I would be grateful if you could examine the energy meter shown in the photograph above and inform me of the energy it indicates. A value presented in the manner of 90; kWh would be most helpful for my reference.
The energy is 104; kWh
